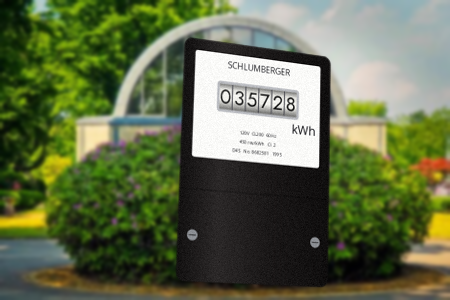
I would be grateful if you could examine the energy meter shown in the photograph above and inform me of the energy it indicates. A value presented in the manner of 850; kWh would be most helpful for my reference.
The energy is 35728; kWh
